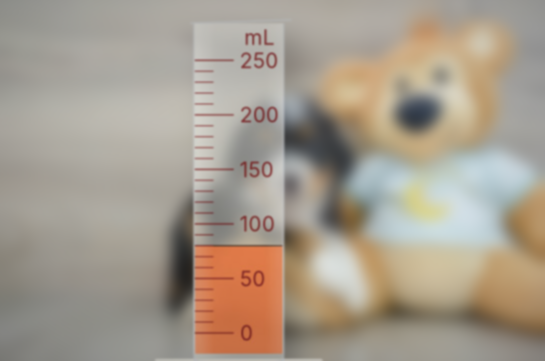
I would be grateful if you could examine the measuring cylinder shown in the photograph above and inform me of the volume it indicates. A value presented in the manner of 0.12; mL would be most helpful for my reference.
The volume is 80; mL
